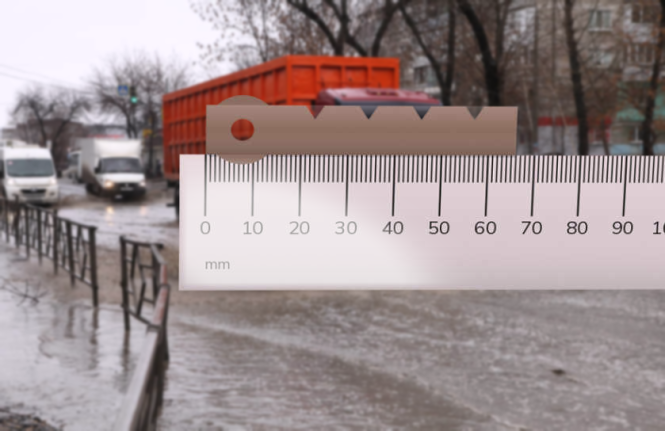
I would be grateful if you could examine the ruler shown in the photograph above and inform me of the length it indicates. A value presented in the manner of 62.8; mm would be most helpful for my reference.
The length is 66; mm
